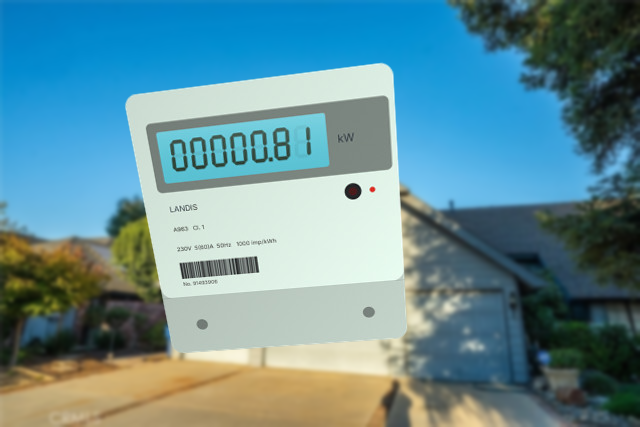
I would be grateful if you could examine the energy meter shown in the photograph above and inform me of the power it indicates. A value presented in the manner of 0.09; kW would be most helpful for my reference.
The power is 0.81; kW
